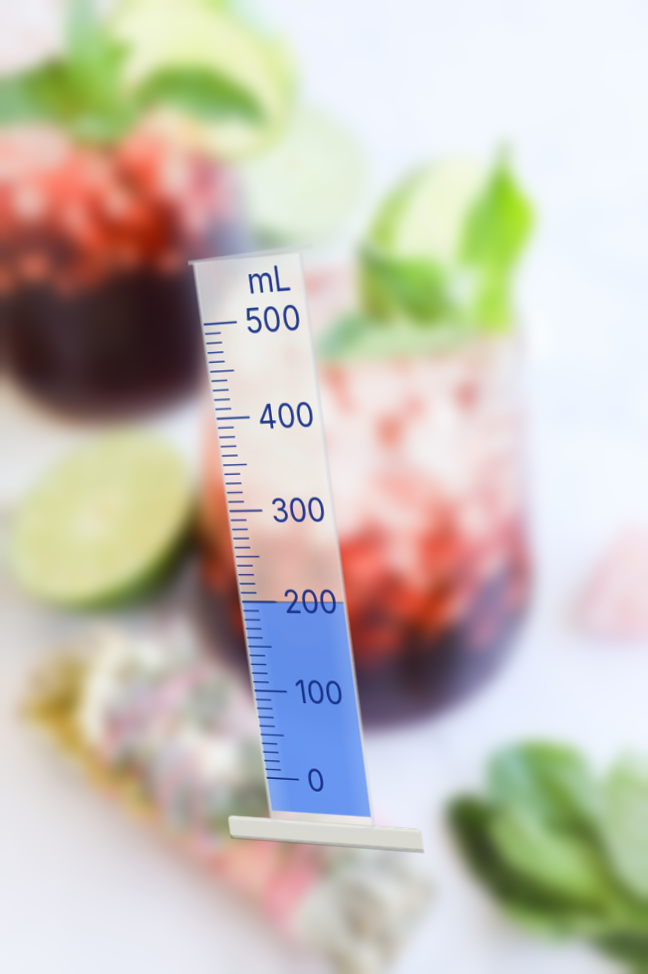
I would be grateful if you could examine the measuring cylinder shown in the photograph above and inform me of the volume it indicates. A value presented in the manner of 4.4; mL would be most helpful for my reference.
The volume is 200; mL
